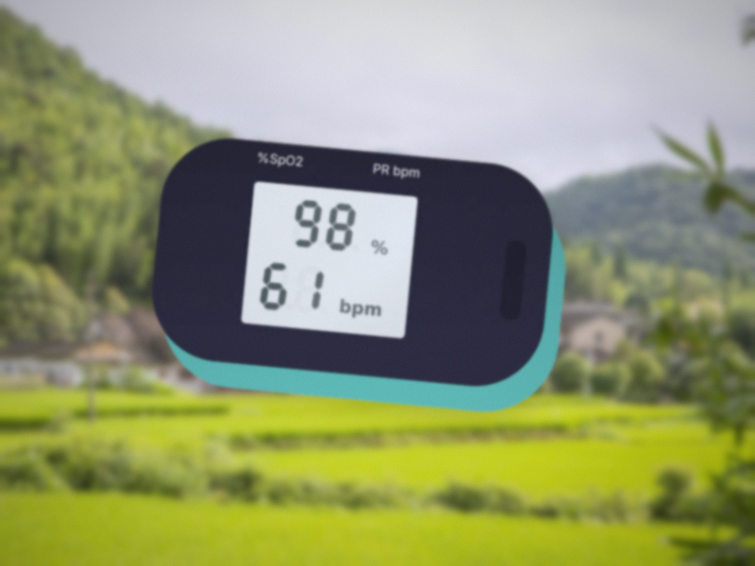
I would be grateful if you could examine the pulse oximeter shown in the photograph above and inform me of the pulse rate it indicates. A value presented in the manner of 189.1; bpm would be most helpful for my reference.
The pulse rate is 61; bpm
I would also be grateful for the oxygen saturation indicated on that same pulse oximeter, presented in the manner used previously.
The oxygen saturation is 98; %
